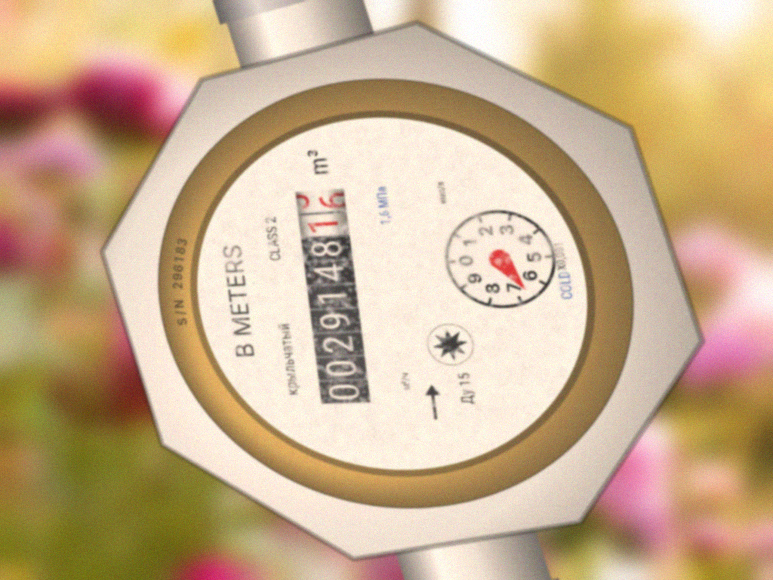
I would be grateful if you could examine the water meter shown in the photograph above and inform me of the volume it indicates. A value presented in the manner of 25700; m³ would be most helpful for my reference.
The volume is 29148.156; m³
